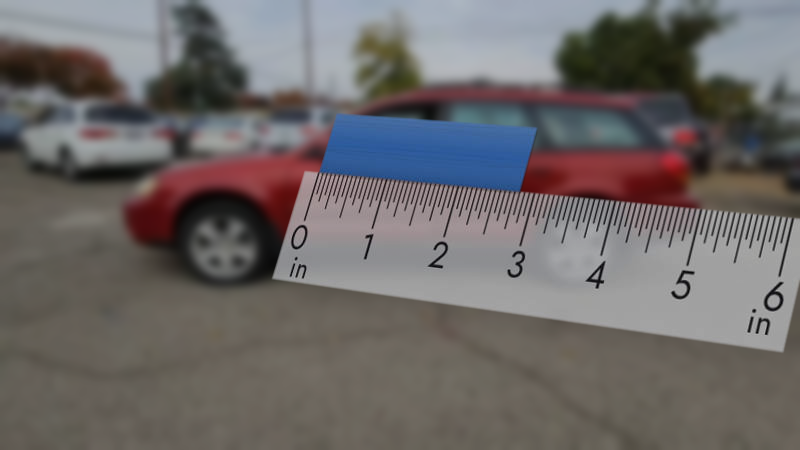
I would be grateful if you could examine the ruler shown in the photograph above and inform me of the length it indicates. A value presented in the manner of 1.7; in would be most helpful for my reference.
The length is 2.8125; in
